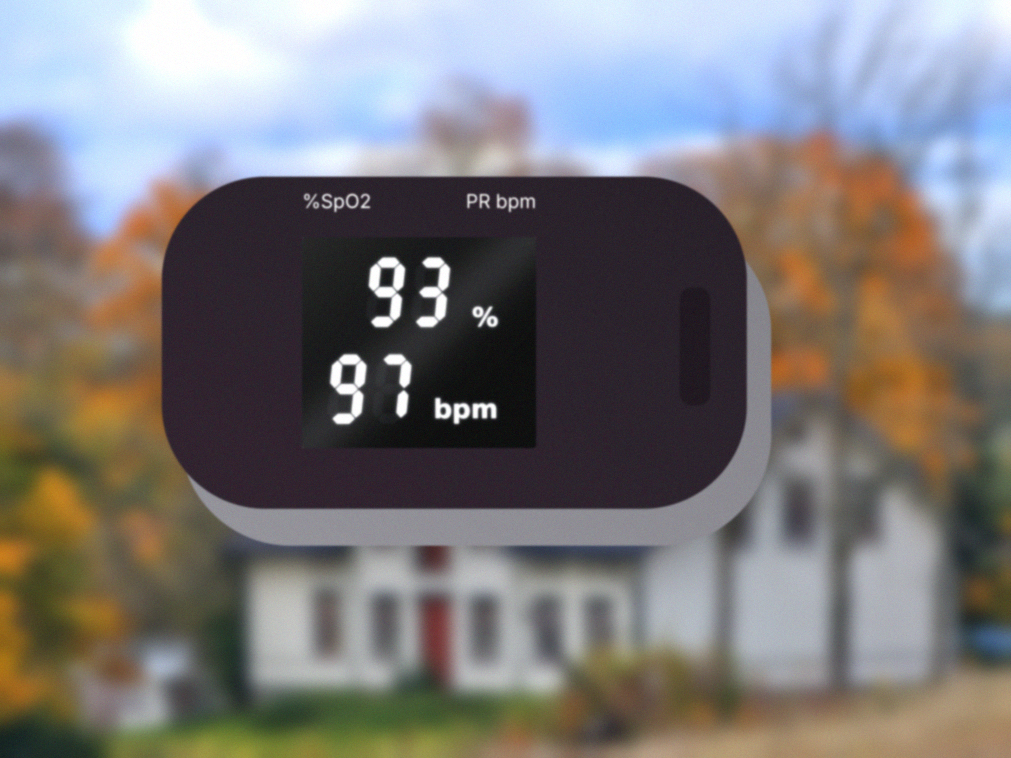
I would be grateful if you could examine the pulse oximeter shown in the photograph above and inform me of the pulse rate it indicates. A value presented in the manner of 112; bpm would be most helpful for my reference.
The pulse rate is 97; bpm
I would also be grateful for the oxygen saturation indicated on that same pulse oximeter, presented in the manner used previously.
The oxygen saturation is 93; %
